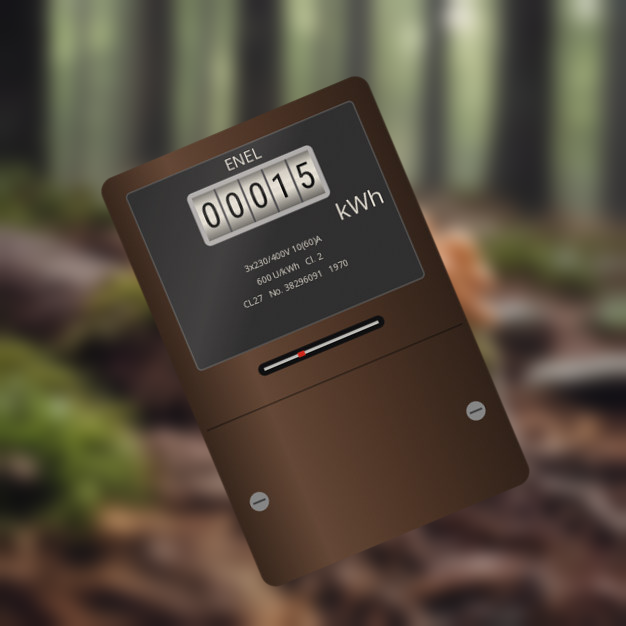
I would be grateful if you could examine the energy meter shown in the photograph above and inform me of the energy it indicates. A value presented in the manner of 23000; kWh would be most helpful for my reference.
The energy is 15; kWh
